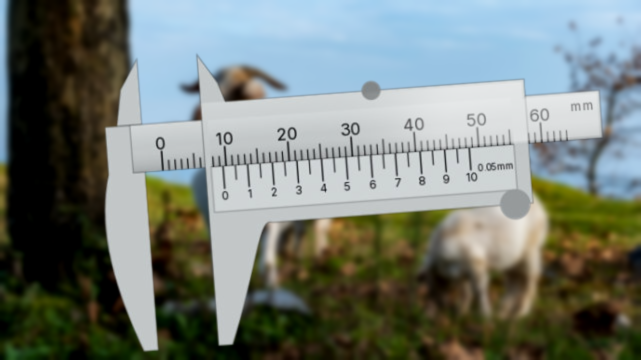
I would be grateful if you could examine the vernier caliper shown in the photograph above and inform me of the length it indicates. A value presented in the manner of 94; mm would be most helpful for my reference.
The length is 9.5; mm
